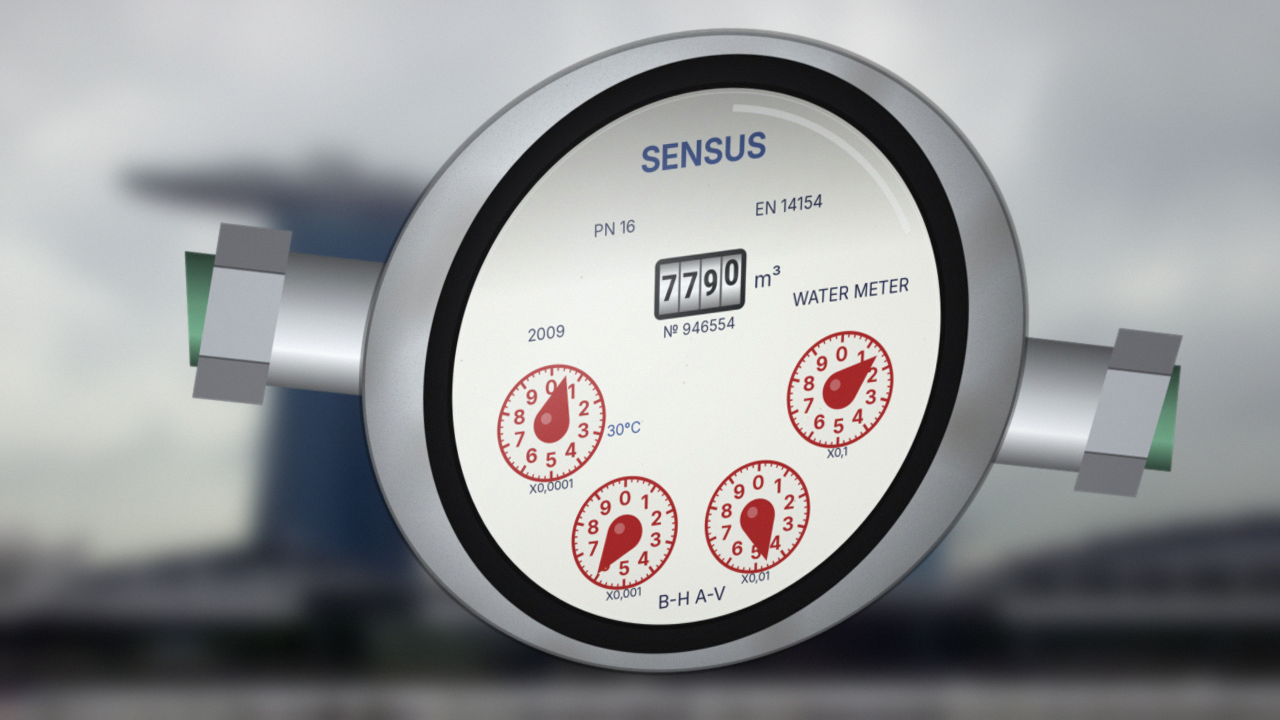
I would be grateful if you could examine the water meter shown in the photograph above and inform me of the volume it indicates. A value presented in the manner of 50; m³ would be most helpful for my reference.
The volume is 7790.1460; m³
